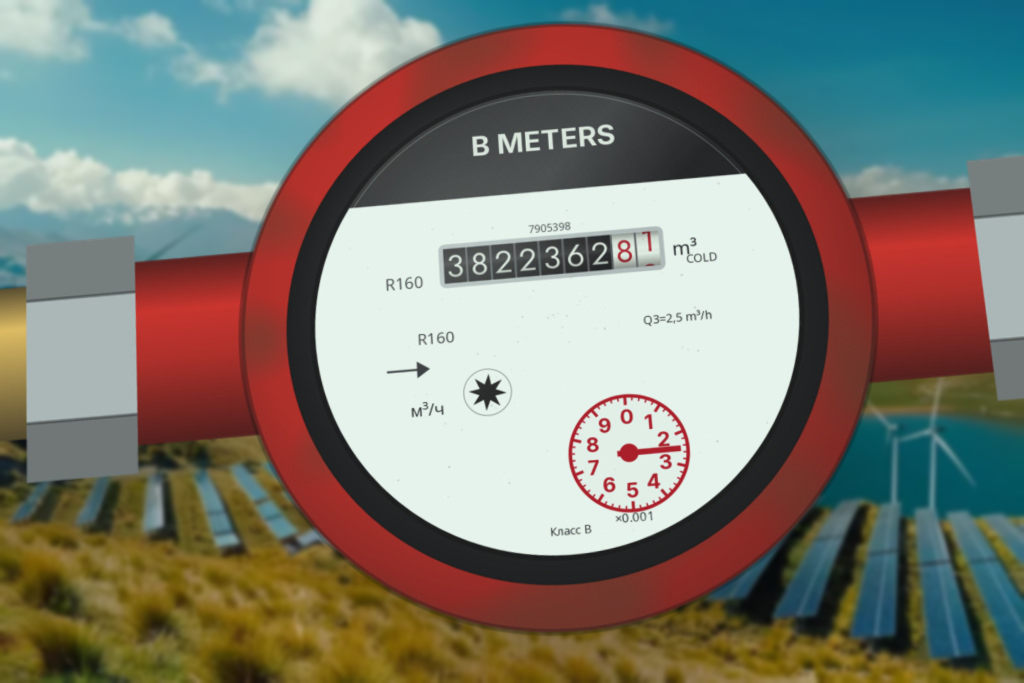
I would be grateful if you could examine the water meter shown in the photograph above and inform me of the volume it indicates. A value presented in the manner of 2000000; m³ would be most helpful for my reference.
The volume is 3822362.812; m³
